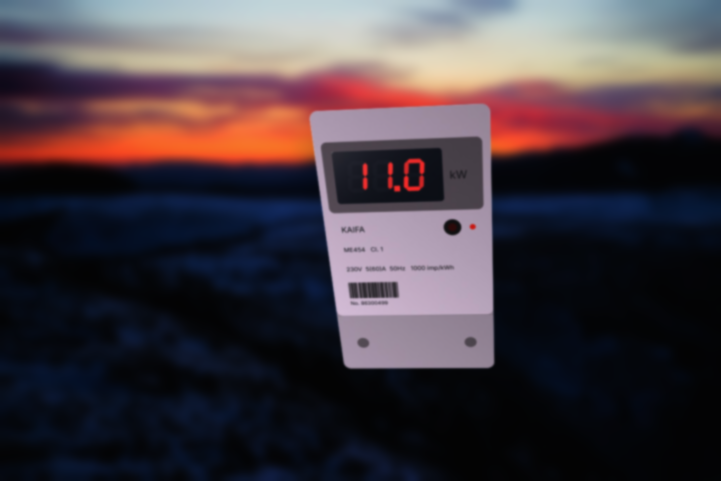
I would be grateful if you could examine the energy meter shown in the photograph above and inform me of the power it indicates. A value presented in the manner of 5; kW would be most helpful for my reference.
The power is 11.0; kW
